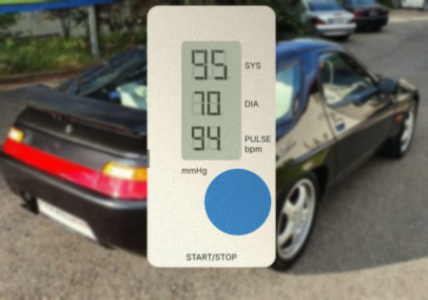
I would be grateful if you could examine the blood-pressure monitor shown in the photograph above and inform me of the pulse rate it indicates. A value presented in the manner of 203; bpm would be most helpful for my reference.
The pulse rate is 94; bpm
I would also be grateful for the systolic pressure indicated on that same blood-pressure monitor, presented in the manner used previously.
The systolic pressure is 95; mmHg
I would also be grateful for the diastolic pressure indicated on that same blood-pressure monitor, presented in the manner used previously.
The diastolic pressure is 70; mmHg
